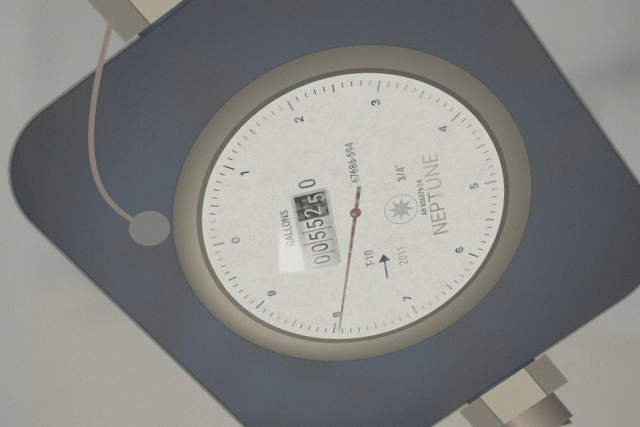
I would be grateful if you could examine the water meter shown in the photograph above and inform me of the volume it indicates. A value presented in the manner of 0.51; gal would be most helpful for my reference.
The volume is 55247.9; gal
